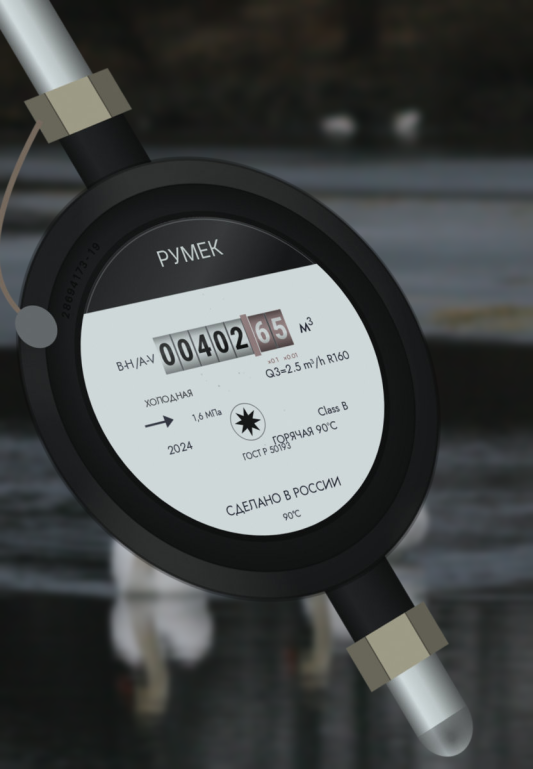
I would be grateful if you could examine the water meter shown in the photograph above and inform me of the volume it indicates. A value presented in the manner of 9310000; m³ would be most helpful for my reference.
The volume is 402.65; m³
